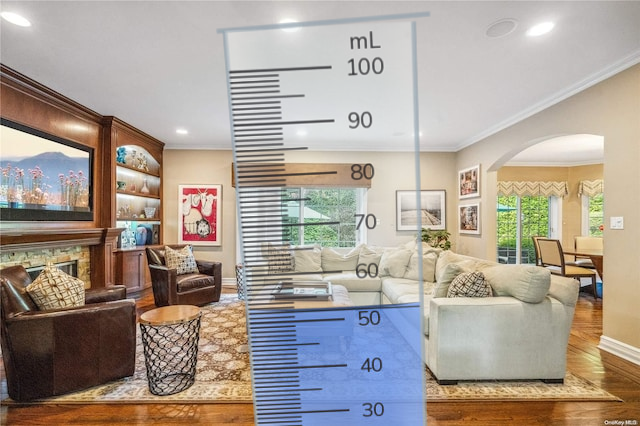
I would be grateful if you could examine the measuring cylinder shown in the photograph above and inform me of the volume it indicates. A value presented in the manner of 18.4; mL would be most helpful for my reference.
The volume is 52; mL
